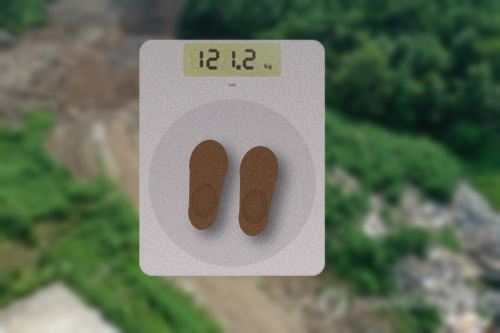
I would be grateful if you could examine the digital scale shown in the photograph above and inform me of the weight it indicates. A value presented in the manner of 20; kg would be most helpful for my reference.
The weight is 121.2; kg
